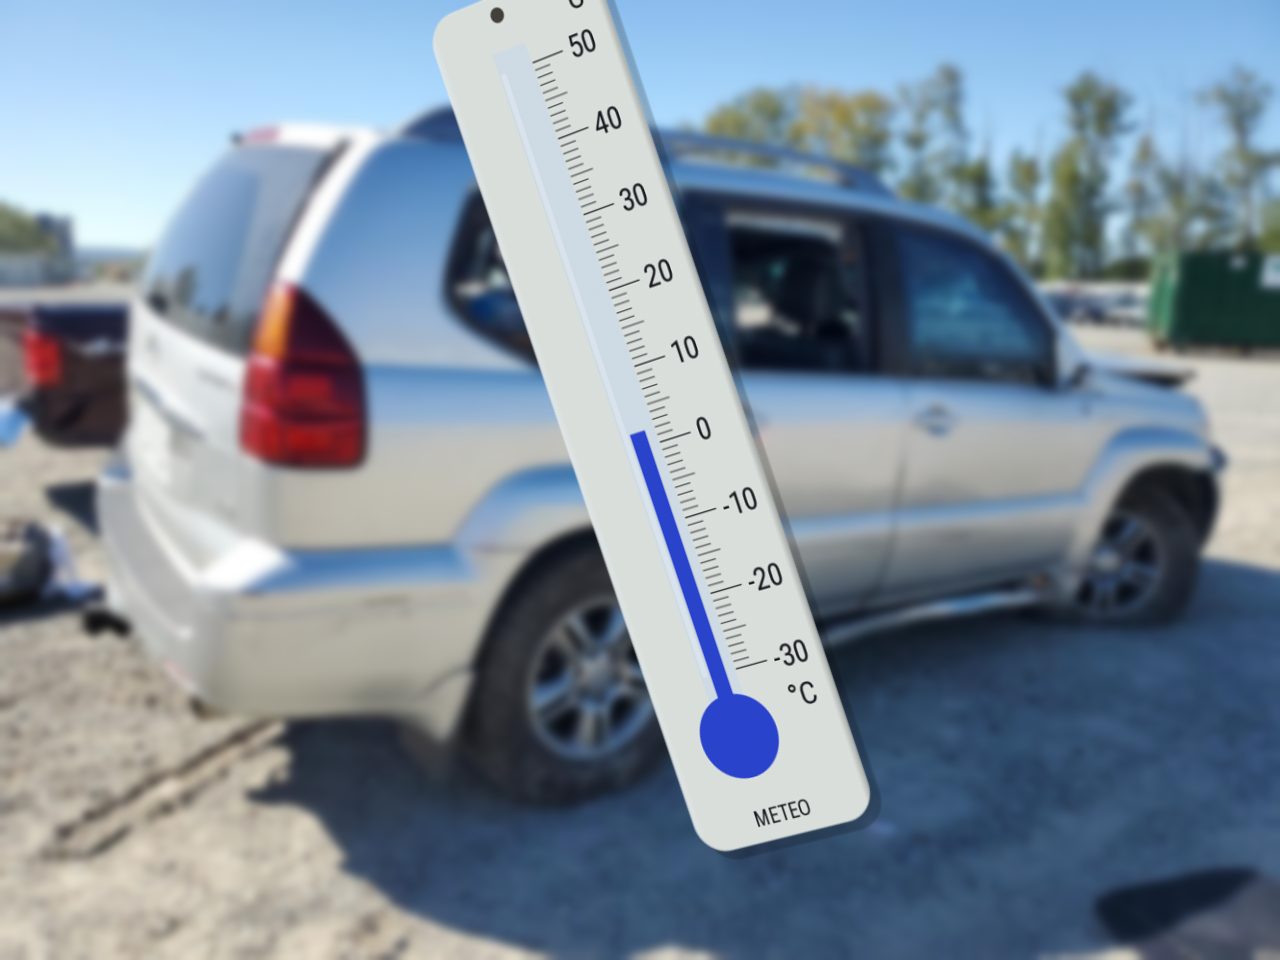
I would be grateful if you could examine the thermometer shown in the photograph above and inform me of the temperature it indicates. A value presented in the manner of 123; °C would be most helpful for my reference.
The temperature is 2; °C
